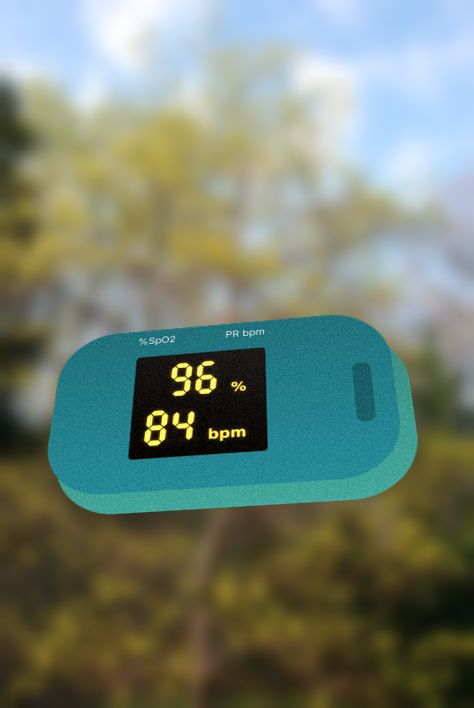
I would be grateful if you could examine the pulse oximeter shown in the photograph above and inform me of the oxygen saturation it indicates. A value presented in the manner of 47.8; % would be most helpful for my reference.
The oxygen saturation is 96; %
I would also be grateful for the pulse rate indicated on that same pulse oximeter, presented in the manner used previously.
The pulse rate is 84; bpm
